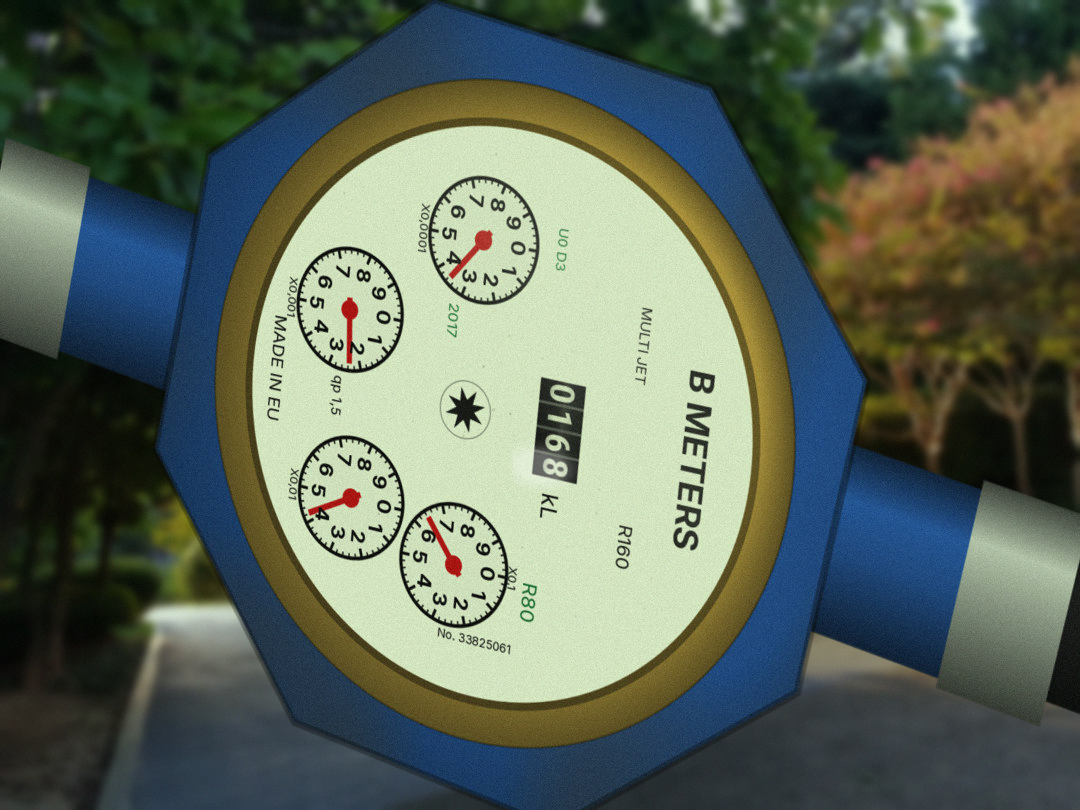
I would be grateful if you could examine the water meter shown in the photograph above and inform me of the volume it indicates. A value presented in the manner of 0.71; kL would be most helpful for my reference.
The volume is 168.6423; kL
